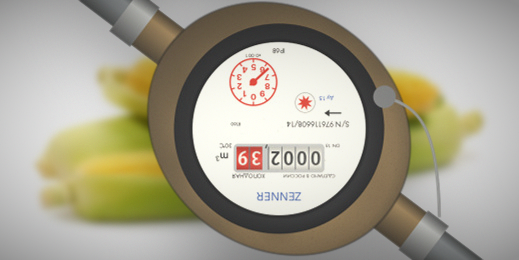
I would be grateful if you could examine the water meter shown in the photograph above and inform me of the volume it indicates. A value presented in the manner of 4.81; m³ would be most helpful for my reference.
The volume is 2.396; m³
